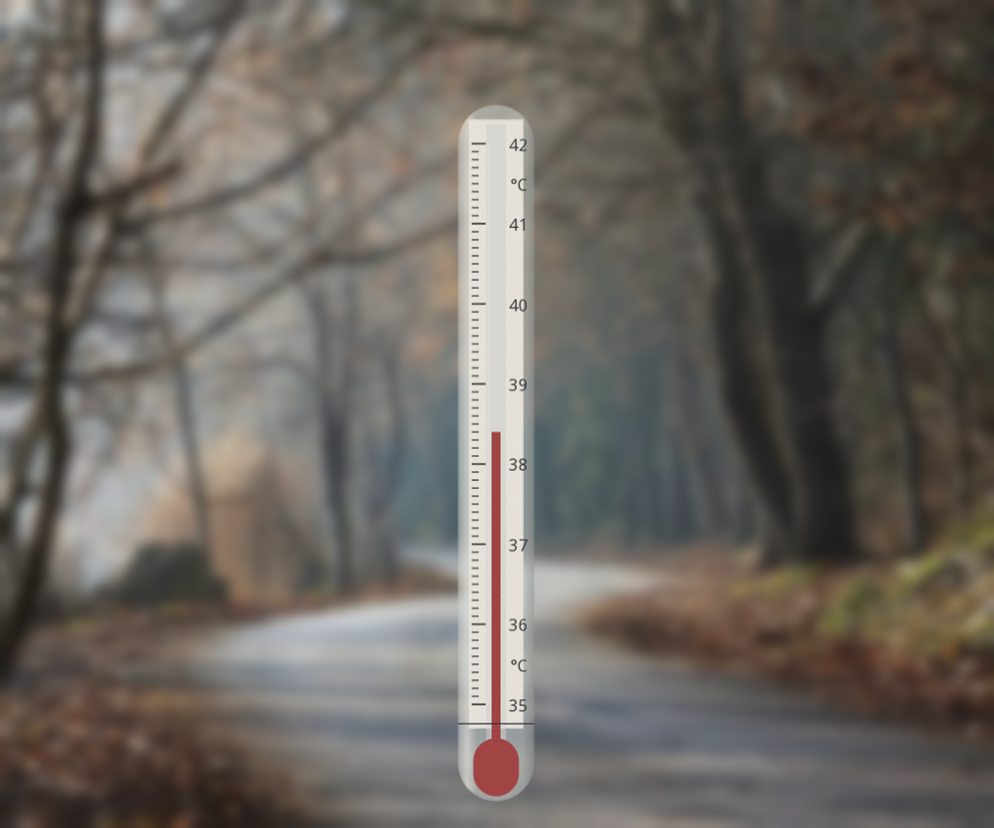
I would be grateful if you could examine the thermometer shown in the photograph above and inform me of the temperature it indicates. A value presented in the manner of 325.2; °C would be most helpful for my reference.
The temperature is 38.4; °C
